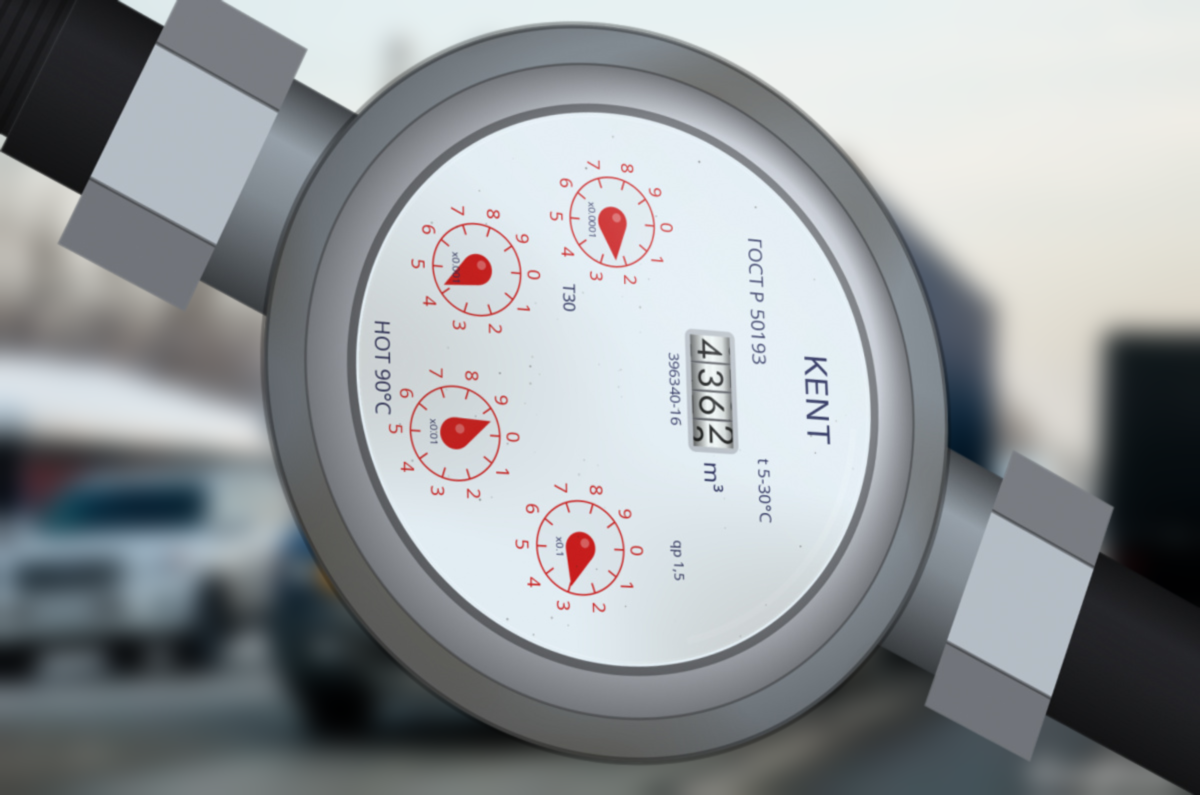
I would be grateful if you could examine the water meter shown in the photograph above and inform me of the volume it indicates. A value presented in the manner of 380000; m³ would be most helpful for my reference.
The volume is 4362.2942; m³
